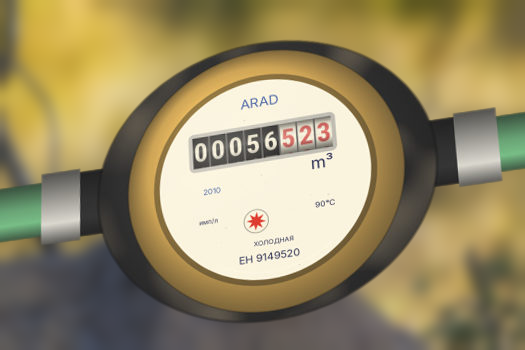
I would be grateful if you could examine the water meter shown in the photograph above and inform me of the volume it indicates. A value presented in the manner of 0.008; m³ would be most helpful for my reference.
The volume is 56.523; m³
